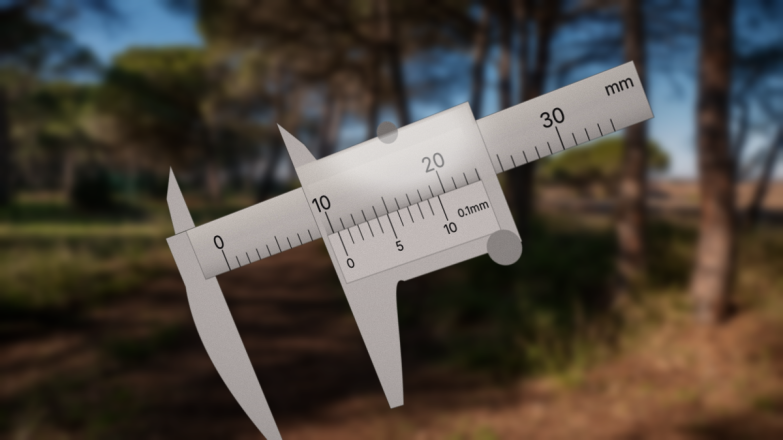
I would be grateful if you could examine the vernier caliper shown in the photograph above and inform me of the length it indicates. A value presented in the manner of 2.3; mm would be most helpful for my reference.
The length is 10.4; mm
